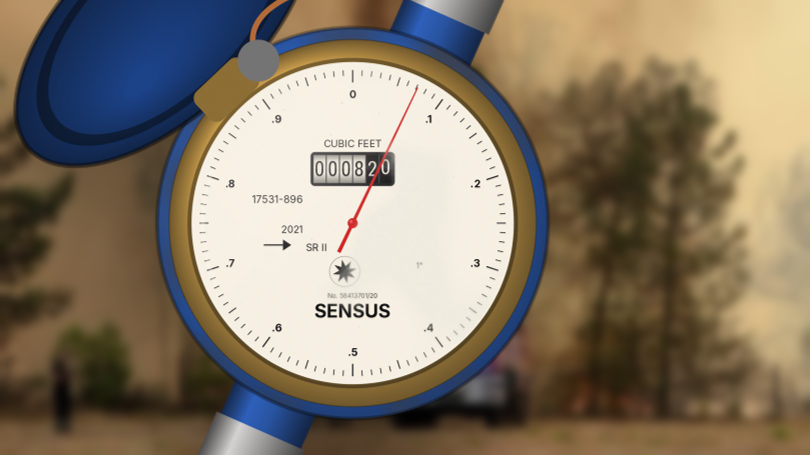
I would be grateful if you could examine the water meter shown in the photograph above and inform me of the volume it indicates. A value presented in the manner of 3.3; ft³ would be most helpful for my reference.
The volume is 820.07; ft³
